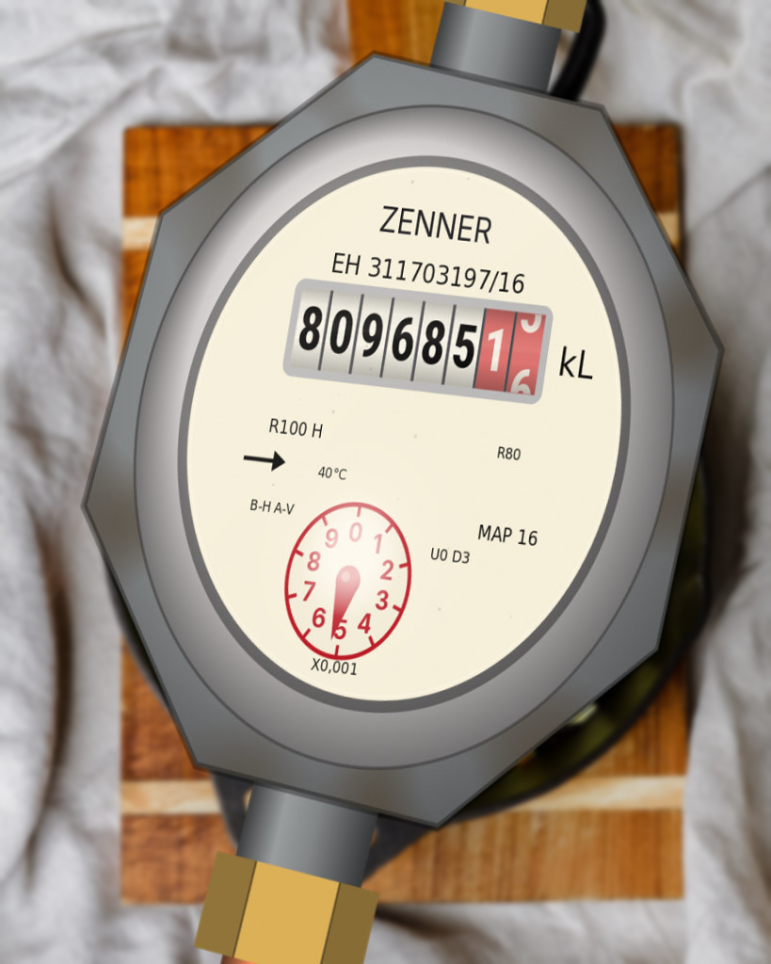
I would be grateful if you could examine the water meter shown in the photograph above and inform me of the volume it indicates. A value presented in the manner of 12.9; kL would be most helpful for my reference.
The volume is 809685.155; kL
